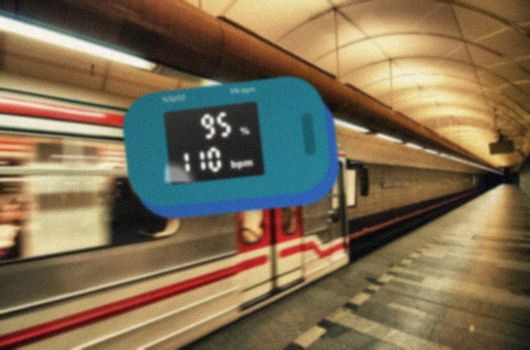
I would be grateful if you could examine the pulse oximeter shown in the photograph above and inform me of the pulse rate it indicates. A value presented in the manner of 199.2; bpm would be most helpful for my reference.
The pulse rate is 110; bpm
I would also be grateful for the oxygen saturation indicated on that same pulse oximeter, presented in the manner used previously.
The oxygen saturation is 95; %
